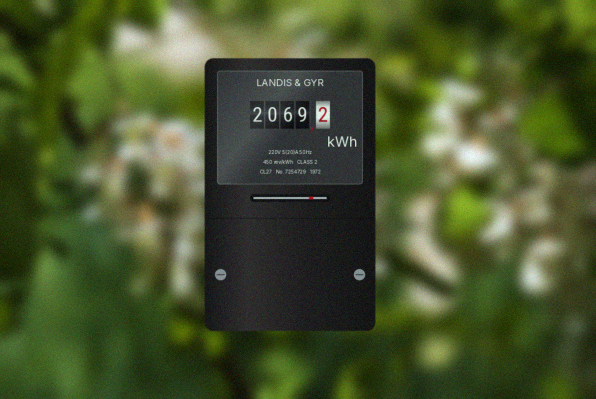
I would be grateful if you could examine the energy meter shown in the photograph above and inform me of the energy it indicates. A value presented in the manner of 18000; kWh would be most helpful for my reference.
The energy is 2069.2; kWh
